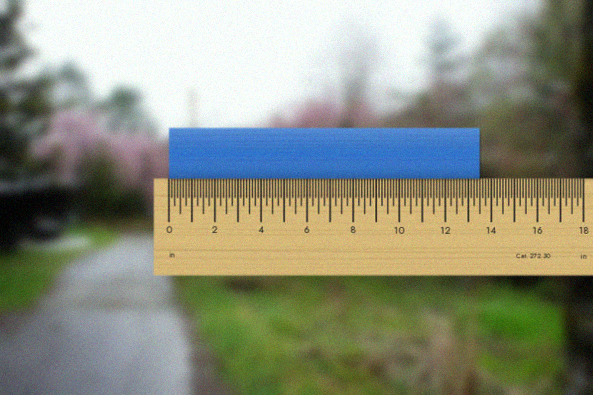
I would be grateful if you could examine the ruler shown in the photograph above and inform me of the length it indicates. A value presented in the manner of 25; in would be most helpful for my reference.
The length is 13.5; in
